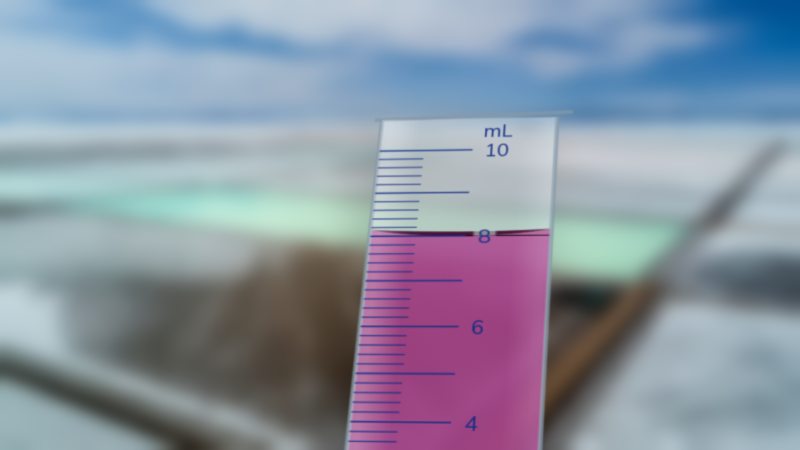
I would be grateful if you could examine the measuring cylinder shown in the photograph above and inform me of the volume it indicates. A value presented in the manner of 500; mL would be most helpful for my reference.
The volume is 8; mL
